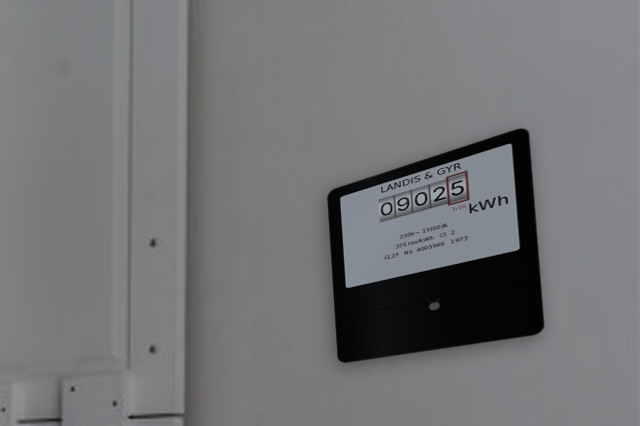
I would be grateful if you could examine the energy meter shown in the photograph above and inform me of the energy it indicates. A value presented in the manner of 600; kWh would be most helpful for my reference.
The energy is 902.5; kWh
